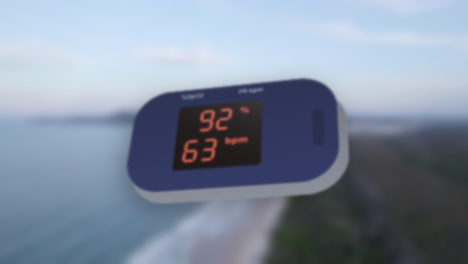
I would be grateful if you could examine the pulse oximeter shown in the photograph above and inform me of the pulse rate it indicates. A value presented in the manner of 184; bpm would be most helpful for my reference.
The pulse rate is 63; bpm
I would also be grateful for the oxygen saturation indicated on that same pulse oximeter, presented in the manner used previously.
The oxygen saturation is 92; %
